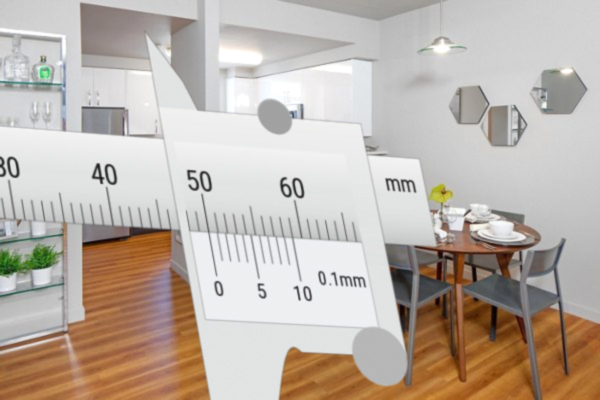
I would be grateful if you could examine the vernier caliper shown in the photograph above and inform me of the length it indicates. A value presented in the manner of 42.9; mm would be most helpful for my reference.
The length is 50.0; mm
